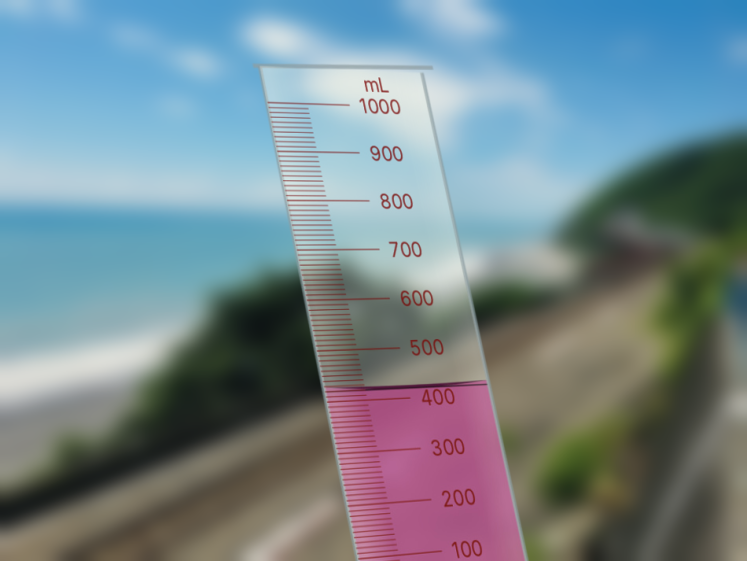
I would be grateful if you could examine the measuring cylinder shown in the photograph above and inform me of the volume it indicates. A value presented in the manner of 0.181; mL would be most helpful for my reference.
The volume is 420; mL
